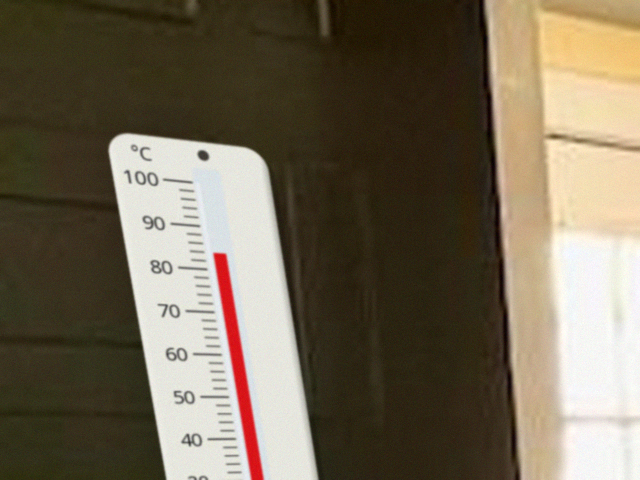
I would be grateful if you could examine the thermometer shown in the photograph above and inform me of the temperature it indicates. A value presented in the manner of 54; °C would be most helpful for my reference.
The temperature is 84; °C
